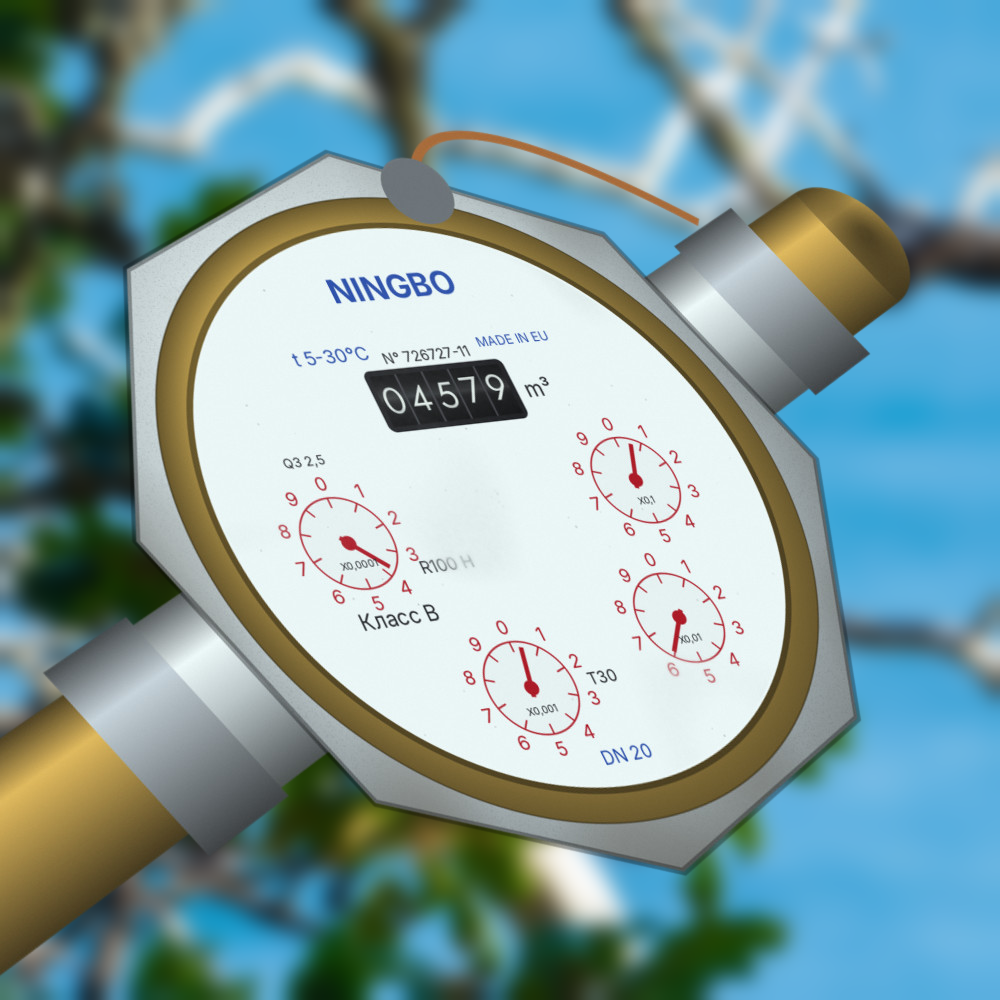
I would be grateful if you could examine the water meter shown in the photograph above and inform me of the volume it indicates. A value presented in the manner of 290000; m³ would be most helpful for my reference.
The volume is 4579.0603; m³
